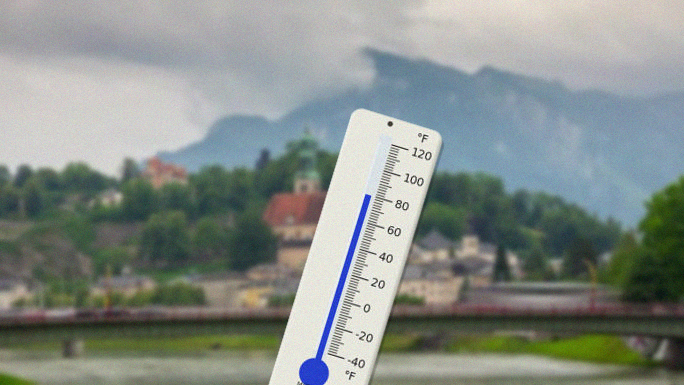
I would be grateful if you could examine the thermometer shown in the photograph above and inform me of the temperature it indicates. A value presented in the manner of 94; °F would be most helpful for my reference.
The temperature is 80; °F
